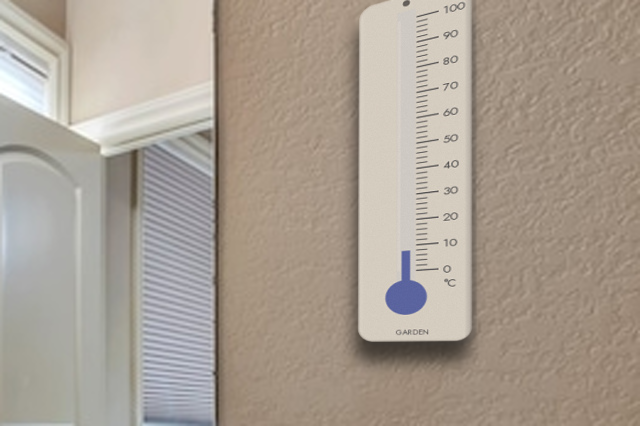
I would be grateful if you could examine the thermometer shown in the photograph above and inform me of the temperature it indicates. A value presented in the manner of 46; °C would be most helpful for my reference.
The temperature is 8; °C
